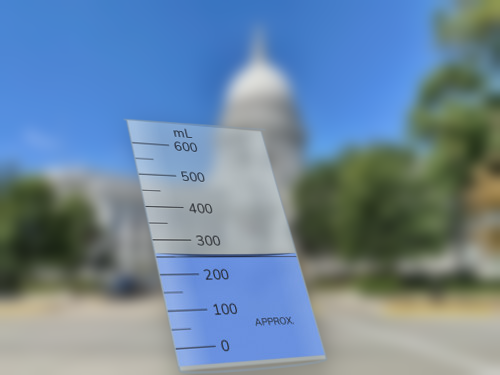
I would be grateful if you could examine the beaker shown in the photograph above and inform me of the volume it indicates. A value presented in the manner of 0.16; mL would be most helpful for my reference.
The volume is 250; mL
